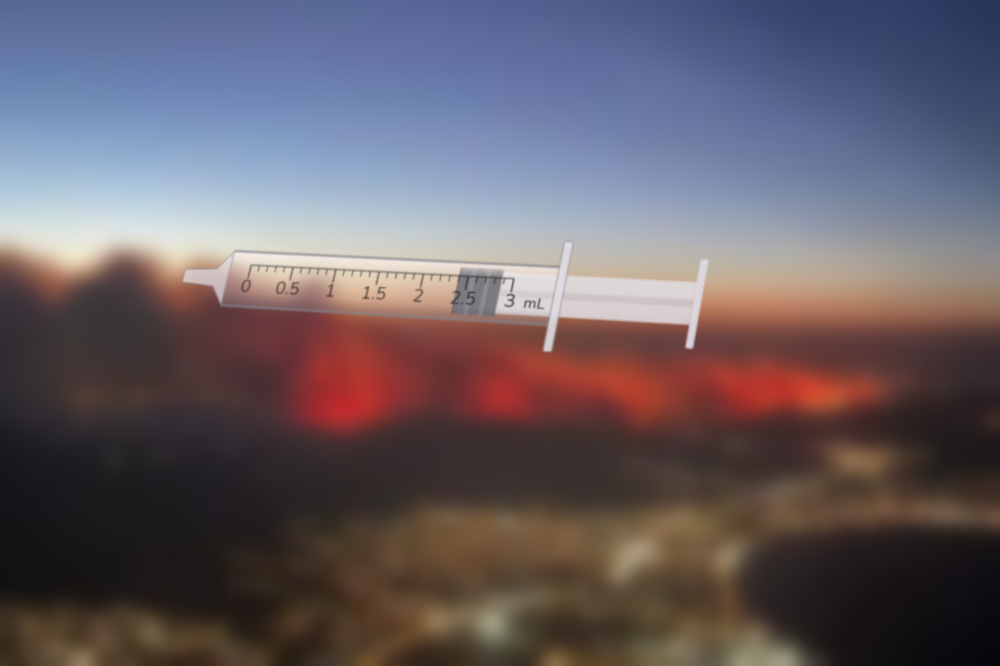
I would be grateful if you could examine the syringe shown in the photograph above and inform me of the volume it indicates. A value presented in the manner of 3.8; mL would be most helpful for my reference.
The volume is 2.4; mL
